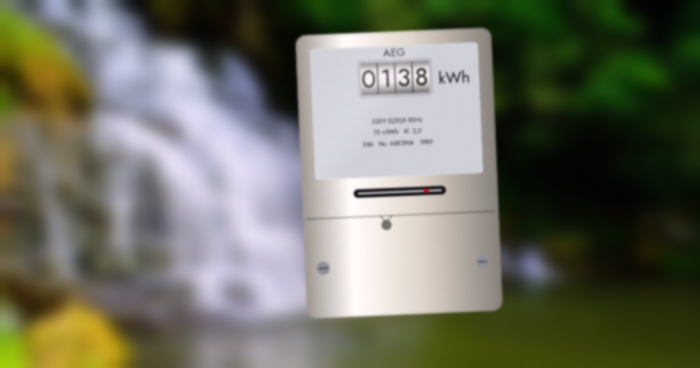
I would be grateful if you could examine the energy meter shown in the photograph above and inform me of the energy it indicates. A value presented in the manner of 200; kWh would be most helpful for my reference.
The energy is 138; kWh
